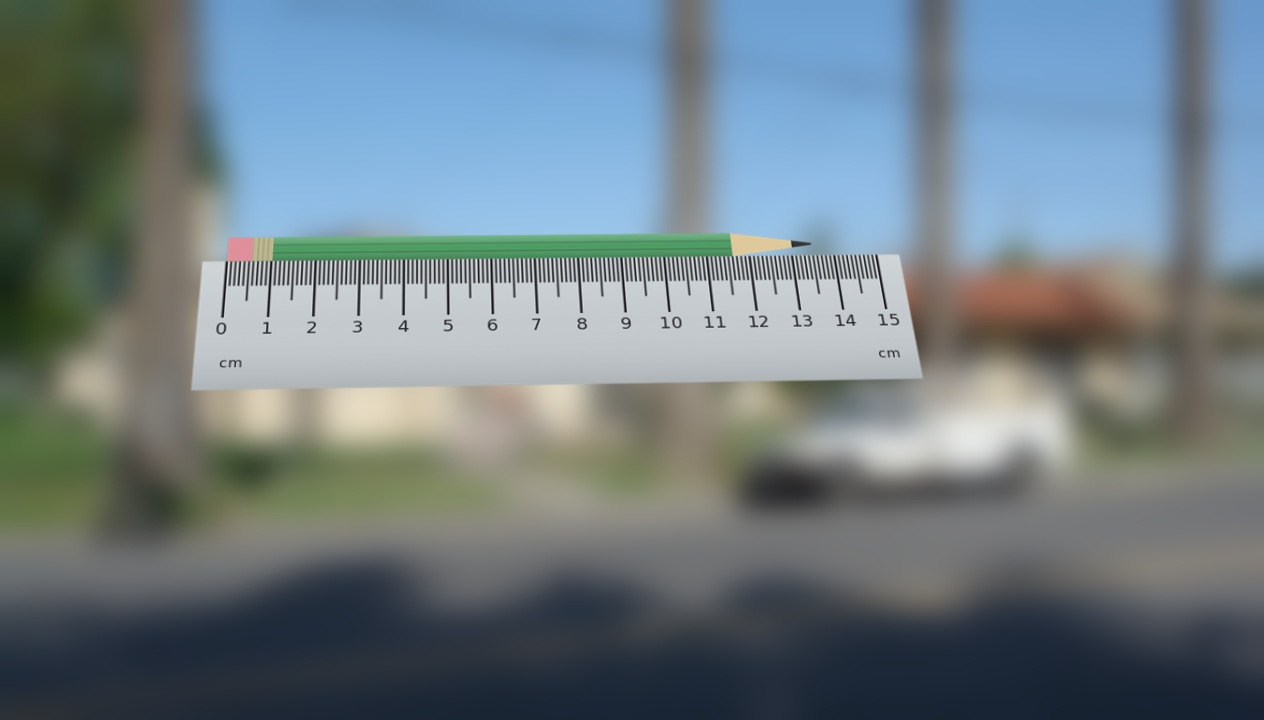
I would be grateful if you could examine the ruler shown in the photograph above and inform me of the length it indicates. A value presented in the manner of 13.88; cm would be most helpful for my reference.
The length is 13.5; cm
